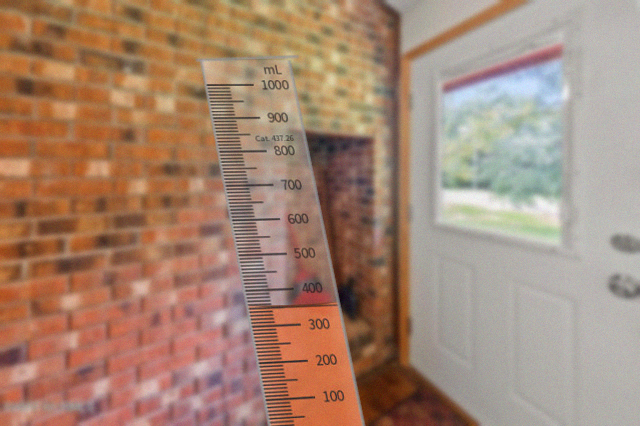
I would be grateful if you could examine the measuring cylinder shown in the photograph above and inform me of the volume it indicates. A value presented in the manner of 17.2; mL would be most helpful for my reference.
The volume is 350; mL
